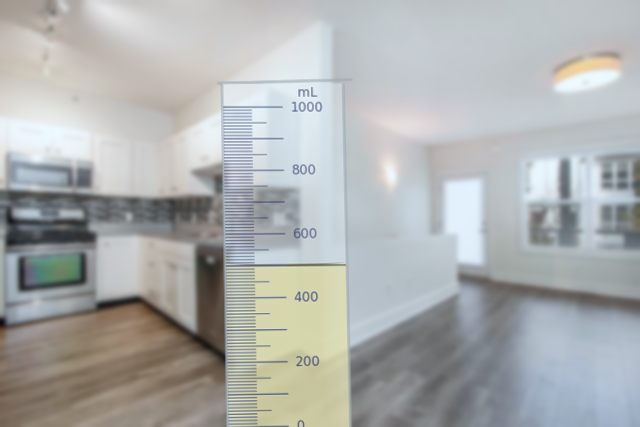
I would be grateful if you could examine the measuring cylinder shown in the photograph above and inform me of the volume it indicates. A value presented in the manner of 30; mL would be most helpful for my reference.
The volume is 500; mL
